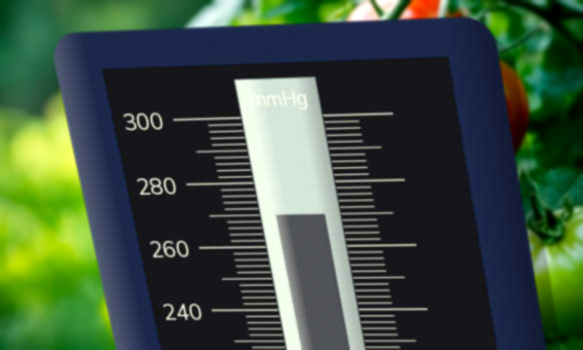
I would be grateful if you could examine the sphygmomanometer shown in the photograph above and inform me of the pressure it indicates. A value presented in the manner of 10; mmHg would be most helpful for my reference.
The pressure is 270; mmHg
